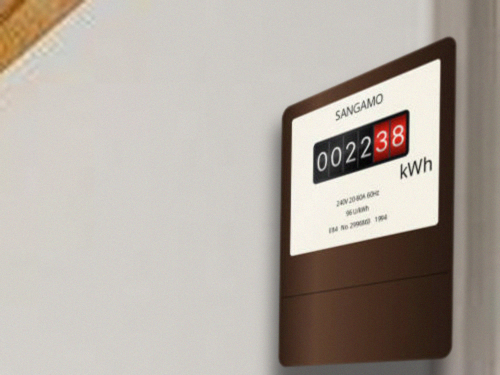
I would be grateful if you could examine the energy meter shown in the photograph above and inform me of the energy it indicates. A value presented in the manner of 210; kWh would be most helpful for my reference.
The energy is 22.38; kWh
